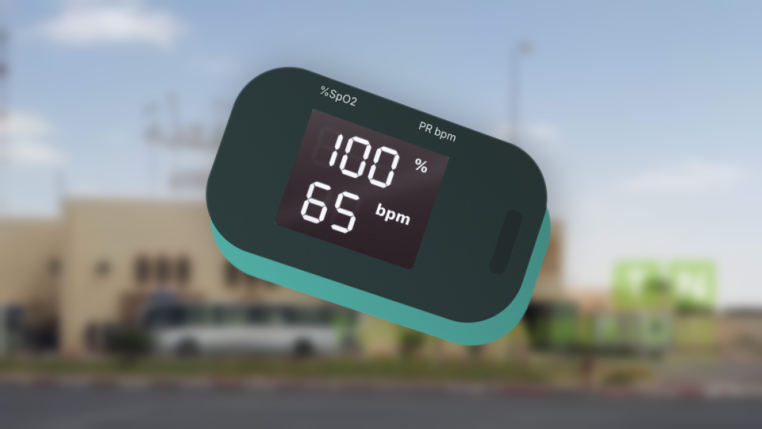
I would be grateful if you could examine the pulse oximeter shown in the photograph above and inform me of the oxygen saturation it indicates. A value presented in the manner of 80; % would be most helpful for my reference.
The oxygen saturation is 100; %
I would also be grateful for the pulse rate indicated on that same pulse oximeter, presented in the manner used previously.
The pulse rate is 65; bpm
